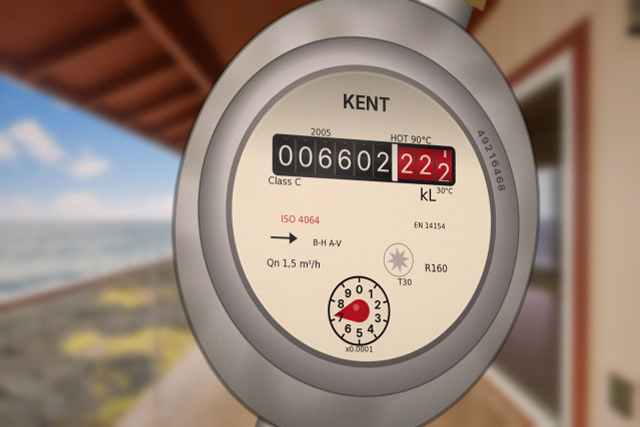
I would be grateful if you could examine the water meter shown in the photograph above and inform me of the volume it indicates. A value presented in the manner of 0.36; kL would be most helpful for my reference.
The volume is 6602.2217; kL
